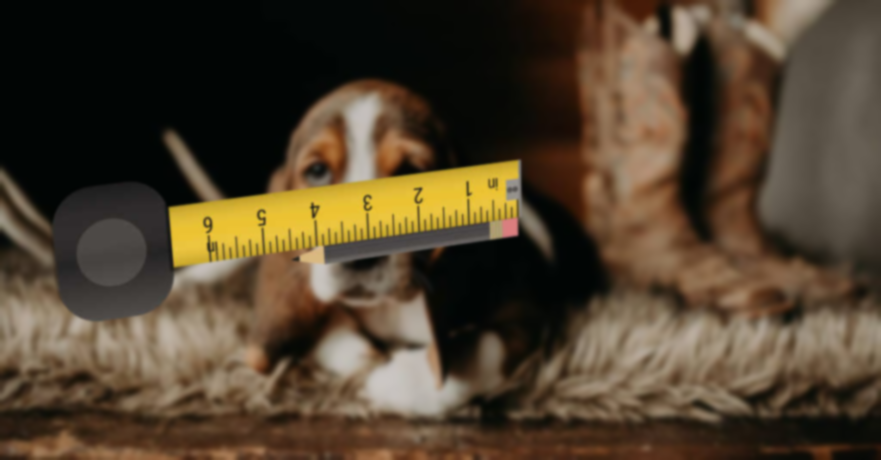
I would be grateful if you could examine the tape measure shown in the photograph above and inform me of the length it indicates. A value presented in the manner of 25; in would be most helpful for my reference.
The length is 4.5; in
